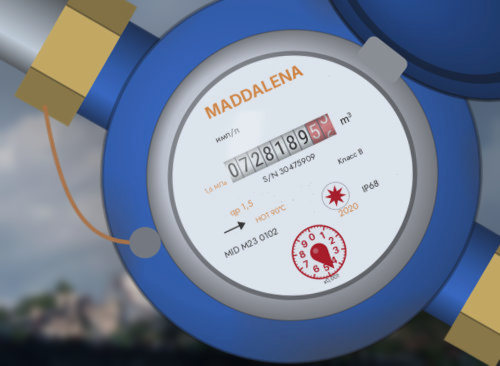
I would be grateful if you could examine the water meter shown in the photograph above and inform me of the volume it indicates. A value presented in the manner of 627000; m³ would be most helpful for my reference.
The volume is 728189.554; m³
